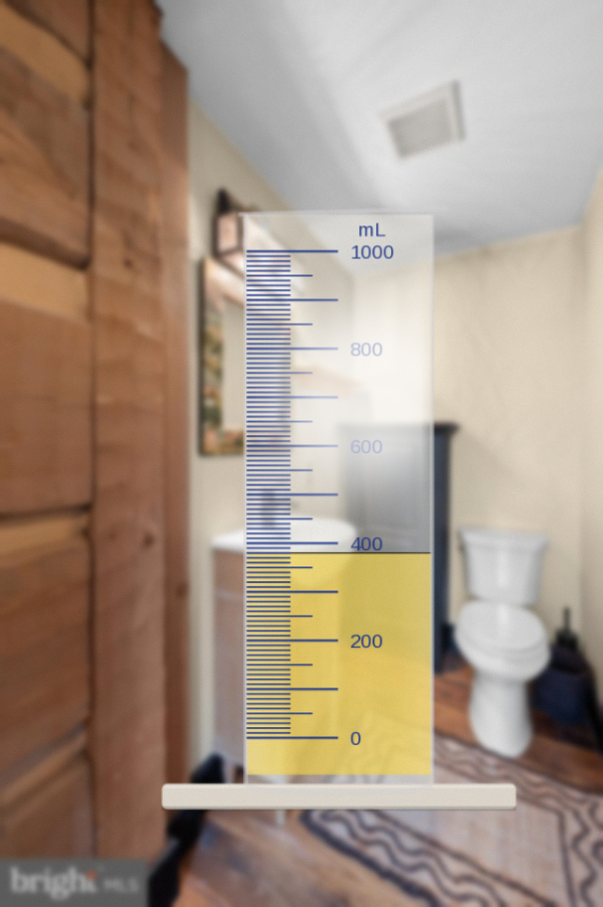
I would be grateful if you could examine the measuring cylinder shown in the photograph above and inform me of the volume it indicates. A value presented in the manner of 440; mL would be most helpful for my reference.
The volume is 380; mL
